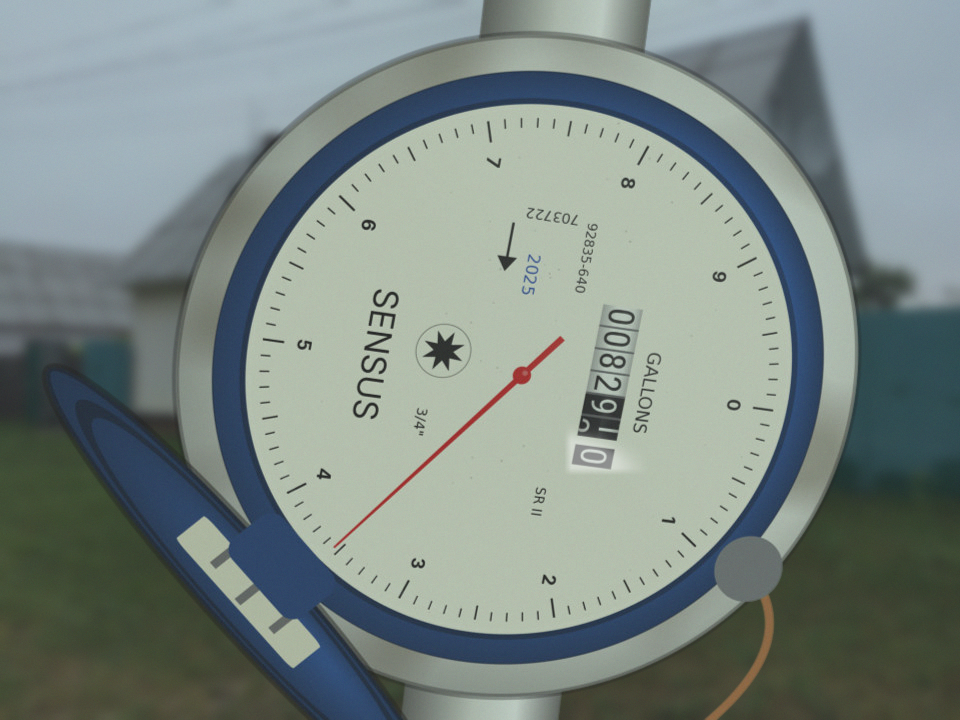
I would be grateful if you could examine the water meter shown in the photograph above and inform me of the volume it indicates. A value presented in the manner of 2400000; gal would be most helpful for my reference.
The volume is 82913.5; gal
